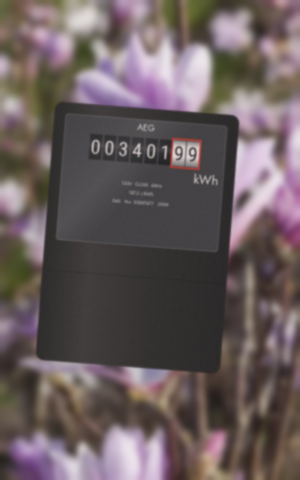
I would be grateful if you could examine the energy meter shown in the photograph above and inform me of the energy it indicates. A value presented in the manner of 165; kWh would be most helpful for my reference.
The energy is 3401.99; kWh
